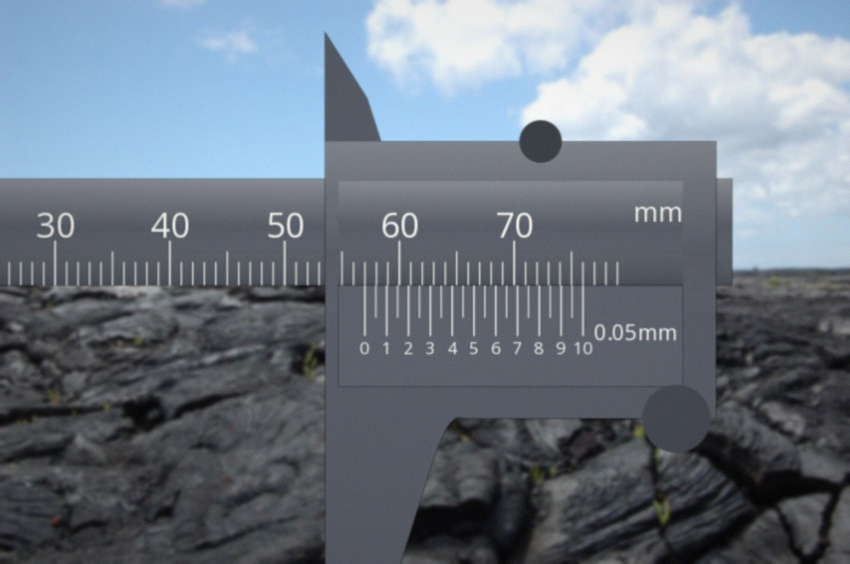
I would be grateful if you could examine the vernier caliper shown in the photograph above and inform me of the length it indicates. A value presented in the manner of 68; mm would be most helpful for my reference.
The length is 57.0; mm
